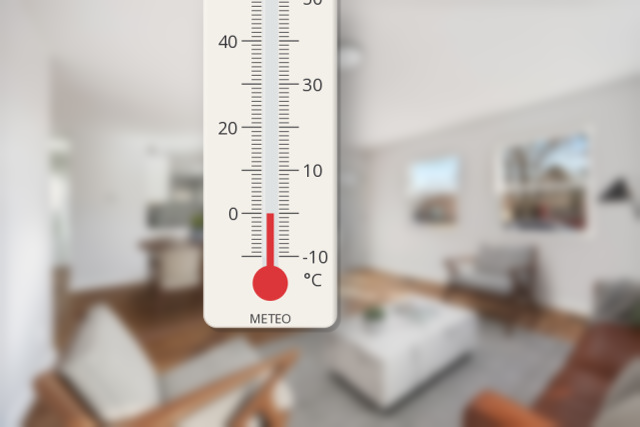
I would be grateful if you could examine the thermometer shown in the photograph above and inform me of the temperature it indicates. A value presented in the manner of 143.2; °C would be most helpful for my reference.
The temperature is 0; °C
